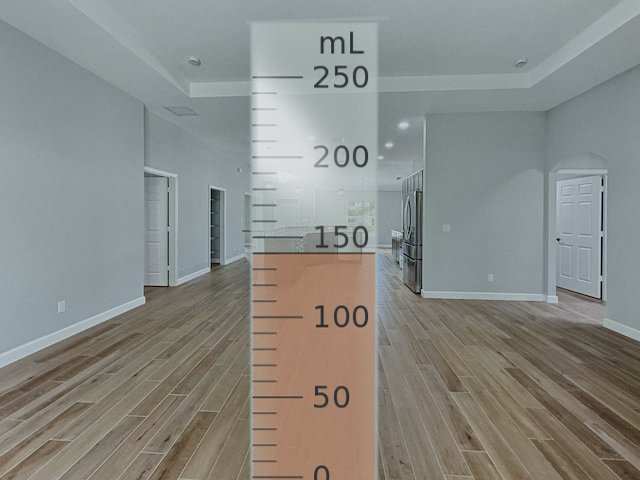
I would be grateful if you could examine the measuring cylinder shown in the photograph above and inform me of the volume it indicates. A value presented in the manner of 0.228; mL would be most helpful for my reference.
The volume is 140; mL
